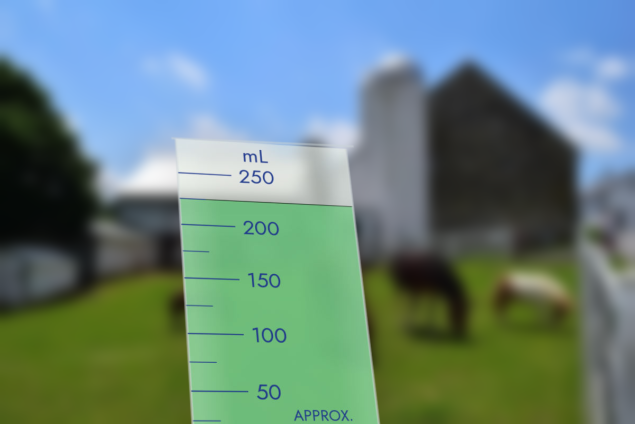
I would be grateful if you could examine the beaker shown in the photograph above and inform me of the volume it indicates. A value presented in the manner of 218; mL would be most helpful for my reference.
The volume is 225; mL
